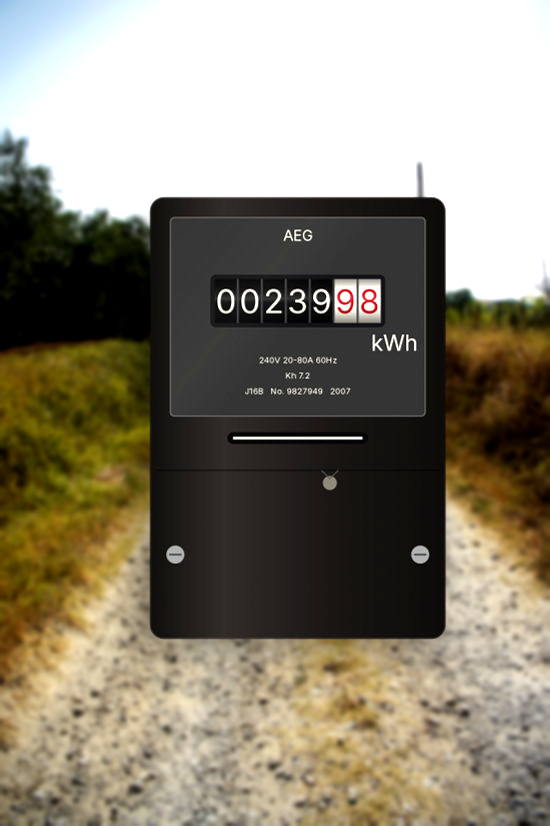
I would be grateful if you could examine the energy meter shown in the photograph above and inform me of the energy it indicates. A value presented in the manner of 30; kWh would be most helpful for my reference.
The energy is 239.98; kWh
